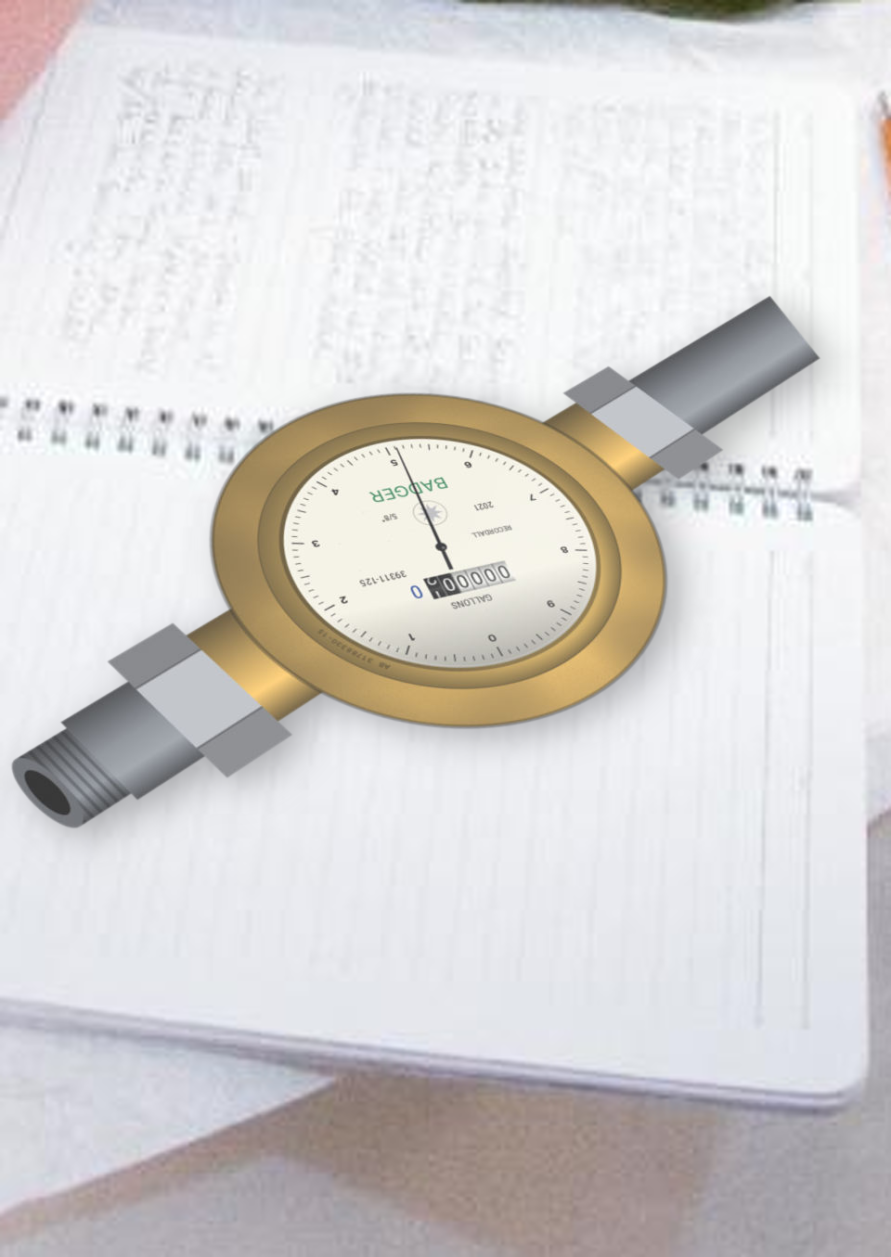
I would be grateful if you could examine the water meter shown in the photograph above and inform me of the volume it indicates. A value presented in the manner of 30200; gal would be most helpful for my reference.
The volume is 15.1; gal
